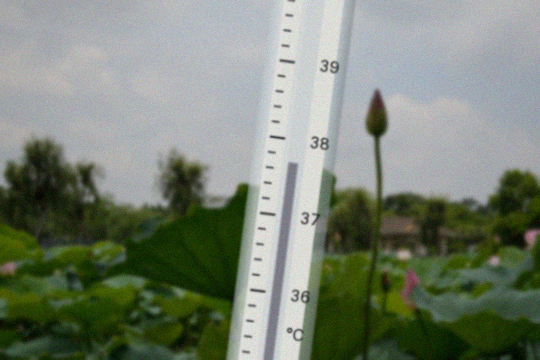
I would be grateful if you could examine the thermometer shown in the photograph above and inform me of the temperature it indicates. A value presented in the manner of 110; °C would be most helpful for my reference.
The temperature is 37.7; °C
